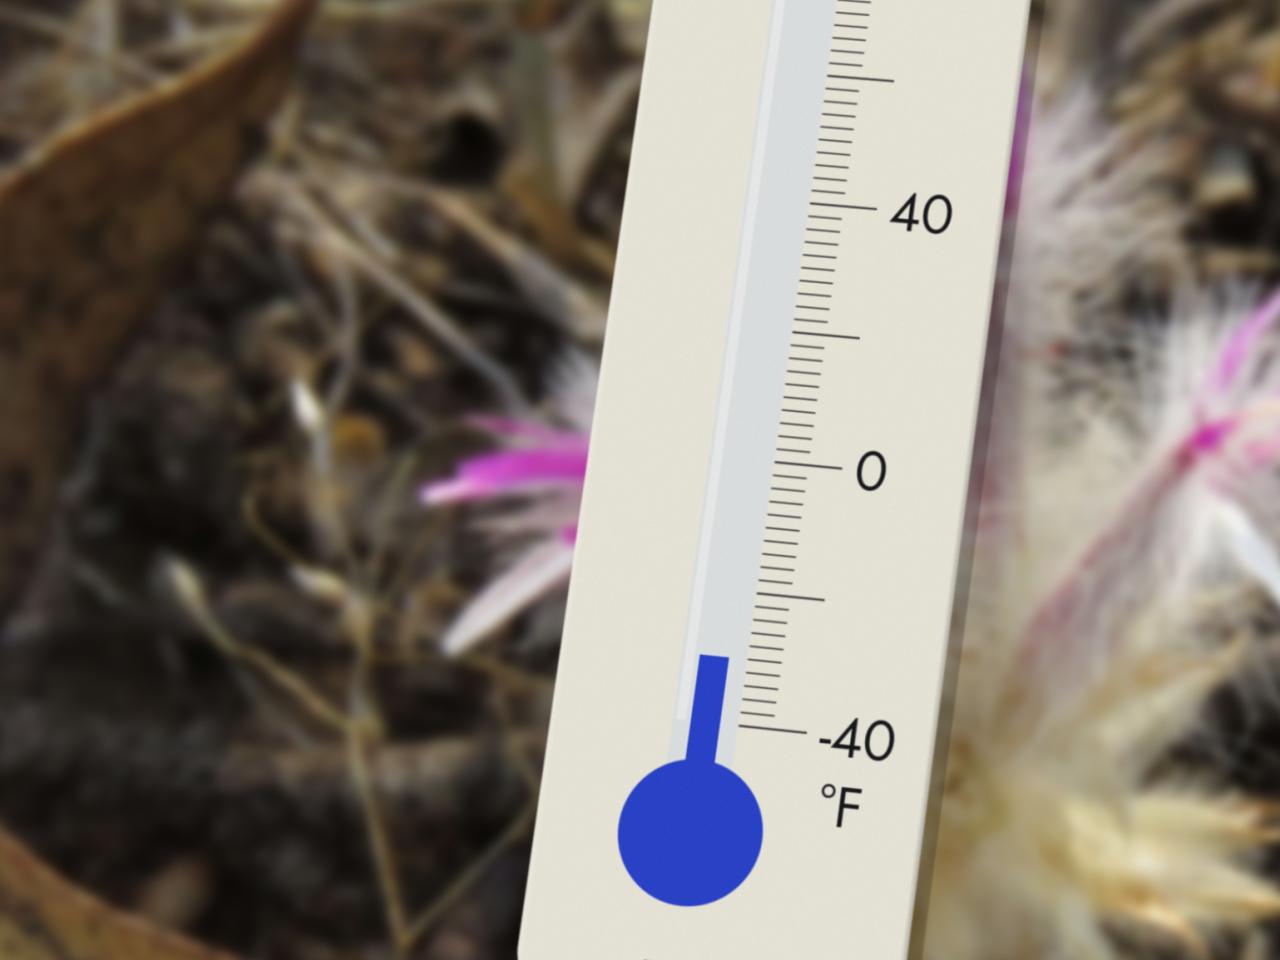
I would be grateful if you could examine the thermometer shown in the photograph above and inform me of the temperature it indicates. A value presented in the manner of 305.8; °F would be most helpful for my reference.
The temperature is -30; °F
